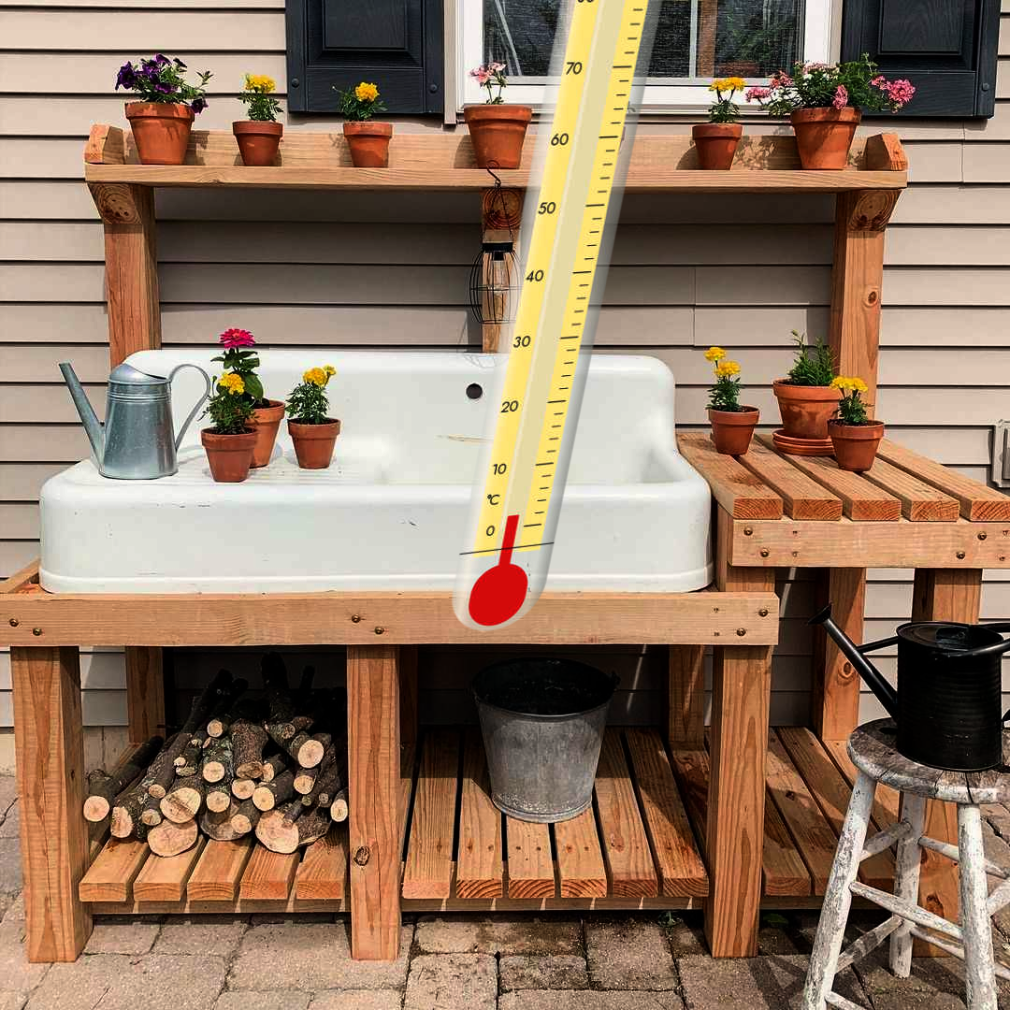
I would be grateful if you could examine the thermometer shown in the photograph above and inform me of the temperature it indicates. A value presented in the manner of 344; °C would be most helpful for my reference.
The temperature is 2; °C
